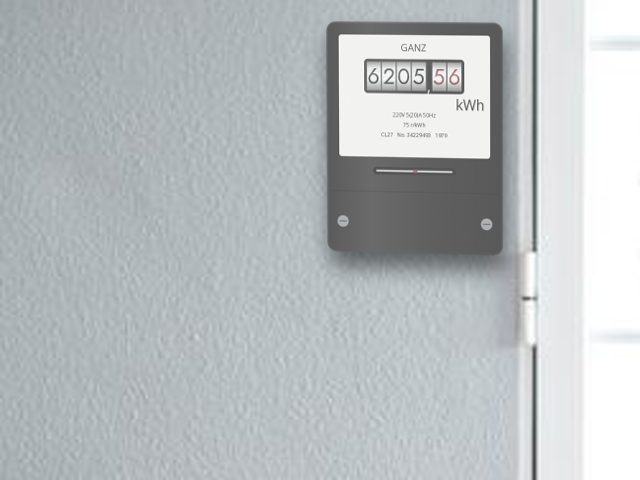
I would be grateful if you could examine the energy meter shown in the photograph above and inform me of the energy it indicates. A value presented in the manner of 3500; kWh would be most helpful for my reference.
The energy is 6205.56; kWh
